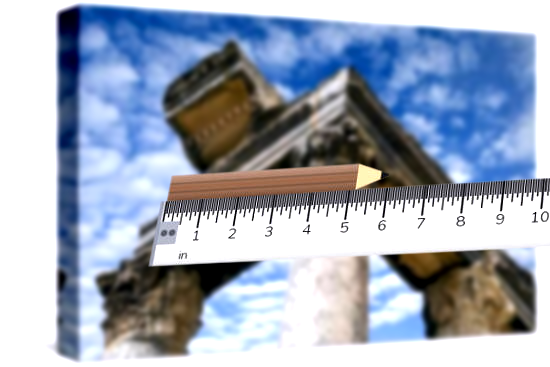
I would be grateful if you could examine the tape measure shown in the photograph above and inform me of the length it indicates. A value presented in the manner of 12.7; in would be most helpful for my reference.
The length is 6; in
